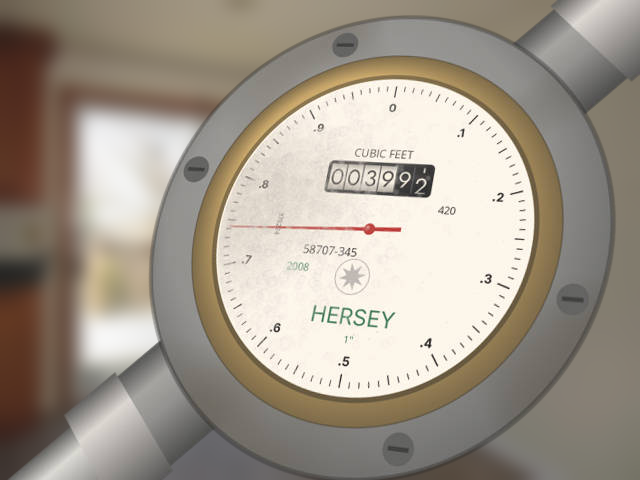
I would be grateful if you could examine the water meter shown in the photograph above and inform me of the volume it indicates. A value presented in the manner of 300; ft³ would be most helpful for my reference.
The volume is 3991.74; ft³
